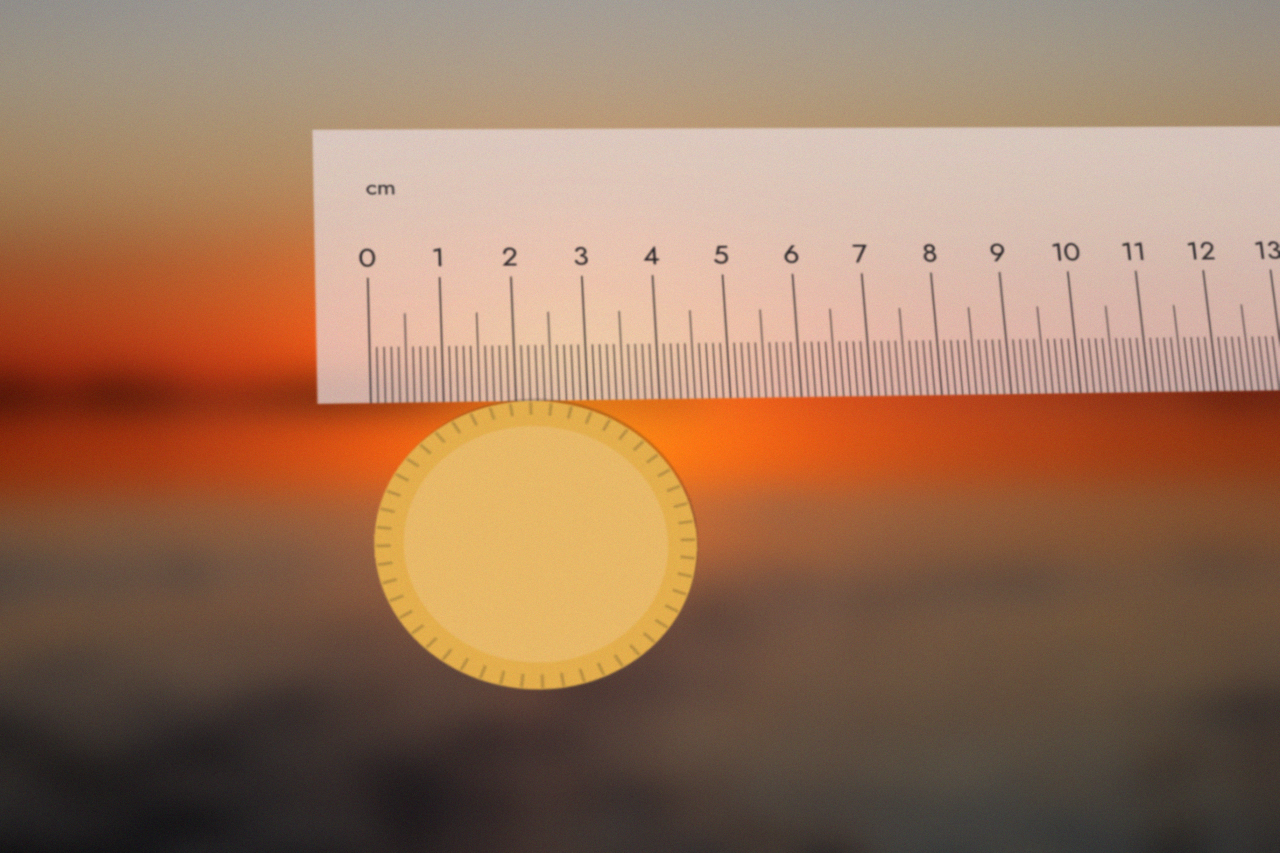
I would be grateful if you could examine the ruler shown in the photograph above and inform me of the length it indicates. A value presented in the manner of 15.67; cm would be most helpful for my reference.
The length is 4.4; cm
